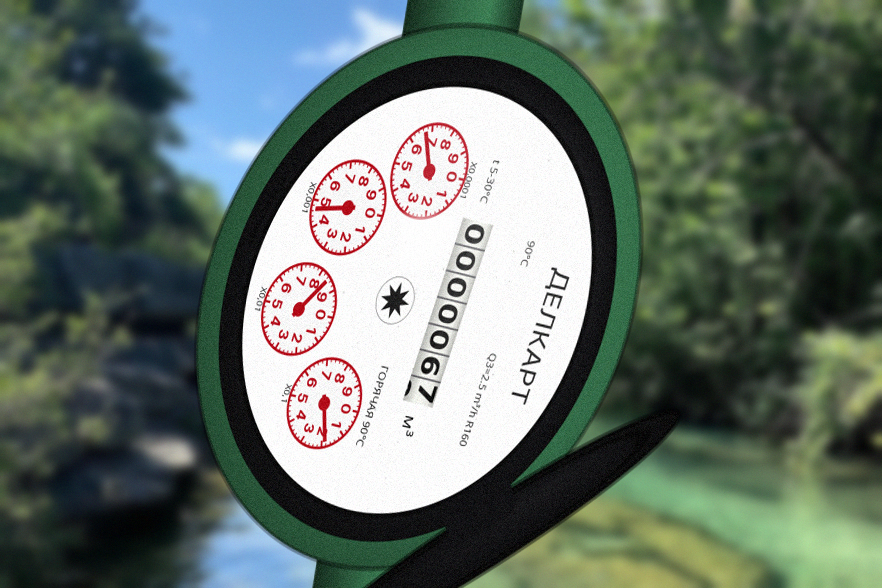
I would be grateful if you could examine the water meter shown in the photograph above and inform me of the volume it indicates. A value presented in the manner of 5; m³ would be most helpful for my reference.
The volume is 67.1846; m³
